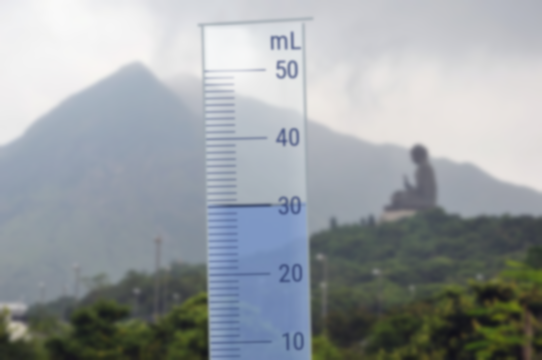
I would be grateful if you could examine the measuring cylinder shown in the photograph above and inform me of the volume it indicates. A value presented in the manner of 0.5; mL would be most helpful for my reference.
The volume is 30; mL
